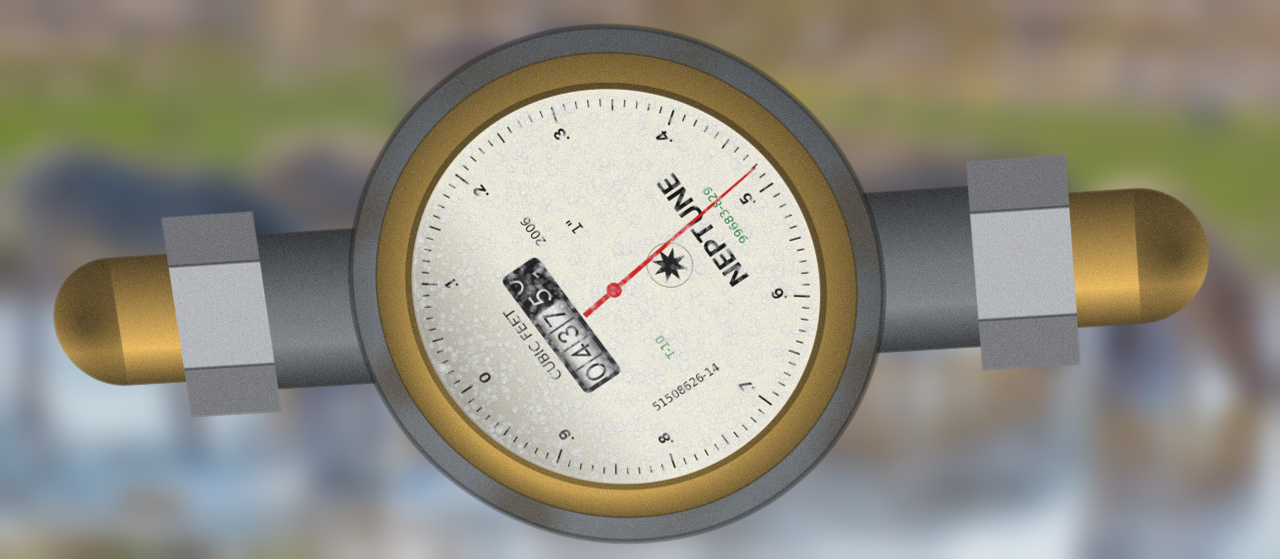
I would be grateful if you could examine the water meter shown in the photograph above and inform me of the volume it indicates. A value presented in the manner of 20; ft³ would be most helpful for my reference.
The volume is 43750.48; ft³
